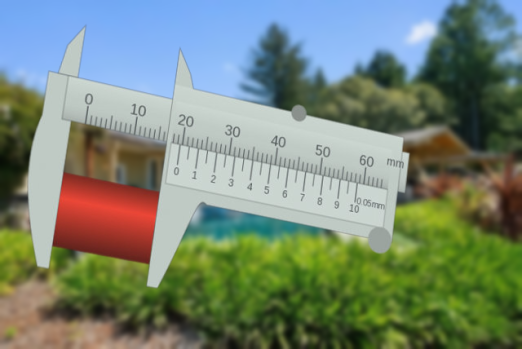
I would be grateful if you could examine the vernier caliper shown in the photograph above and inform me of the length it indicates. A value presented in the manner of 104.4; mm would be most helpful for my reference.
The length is 19.5; mm
